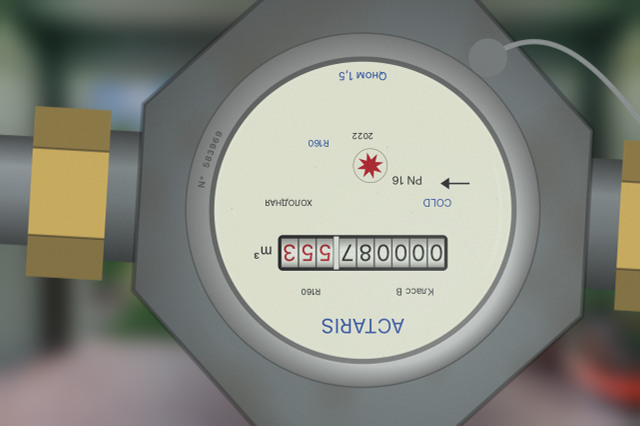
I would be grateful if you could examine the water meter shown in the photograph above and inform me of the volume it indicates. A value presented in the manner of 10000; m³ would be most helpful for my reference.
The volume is 87.553; m³
